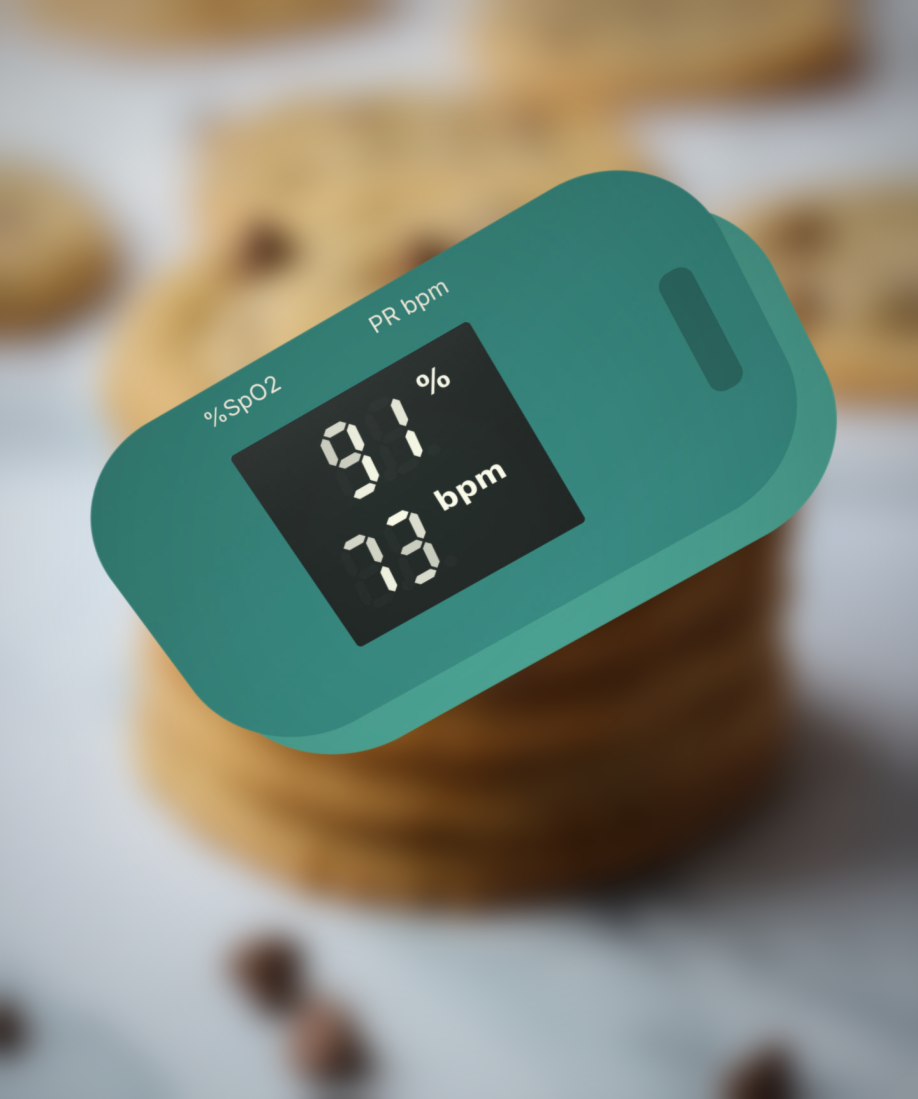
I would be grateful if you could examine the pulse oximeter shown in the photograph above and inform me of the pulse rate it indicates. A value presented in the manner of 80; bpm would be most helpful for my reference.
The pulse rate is 73; bpm
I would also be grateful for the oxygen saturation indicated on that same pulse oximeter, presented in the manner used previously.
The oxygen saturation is 91; %
